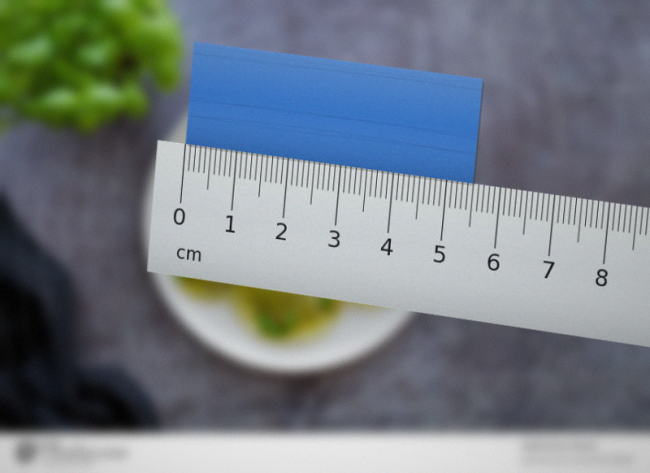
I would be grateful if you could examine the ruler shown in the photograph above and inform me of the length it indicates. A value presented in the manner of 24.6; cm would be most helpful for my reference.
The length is 5.5; cm
